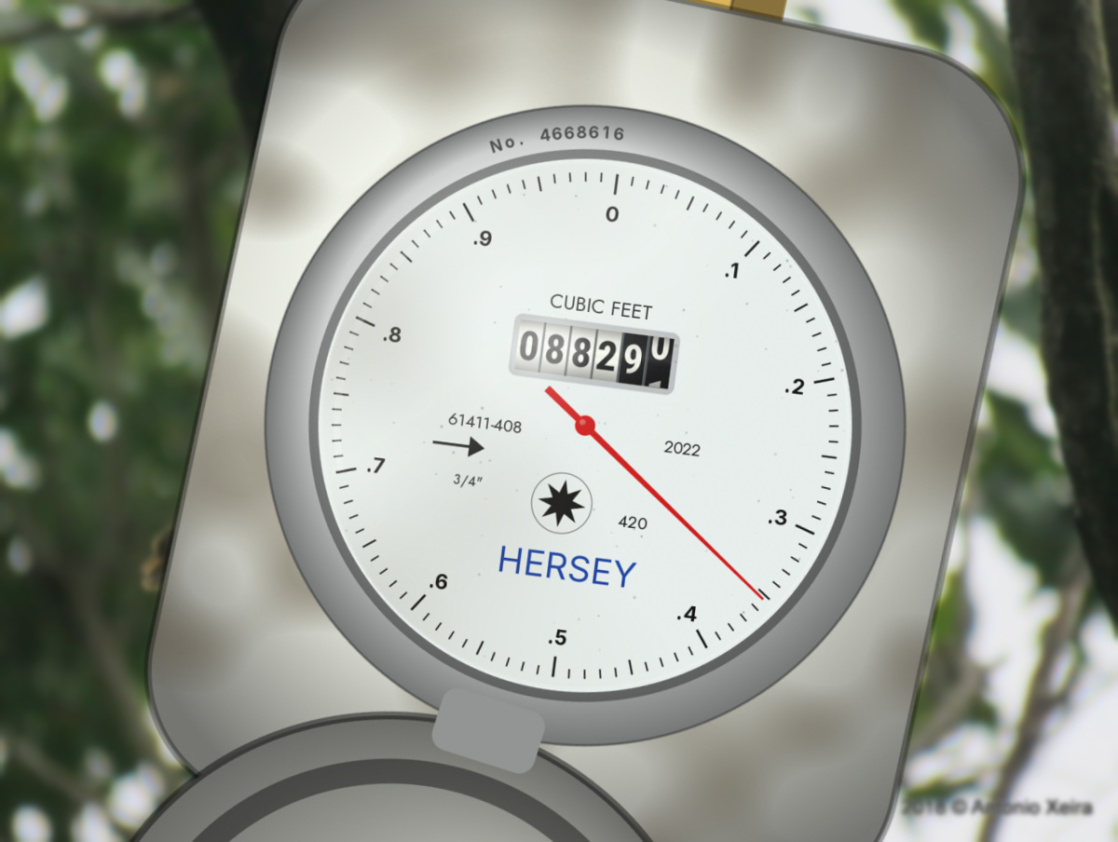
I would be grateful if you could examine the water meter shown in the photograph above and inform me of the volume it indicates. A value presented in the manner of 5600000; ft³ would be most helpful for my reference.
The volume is 88290.35; ft³
